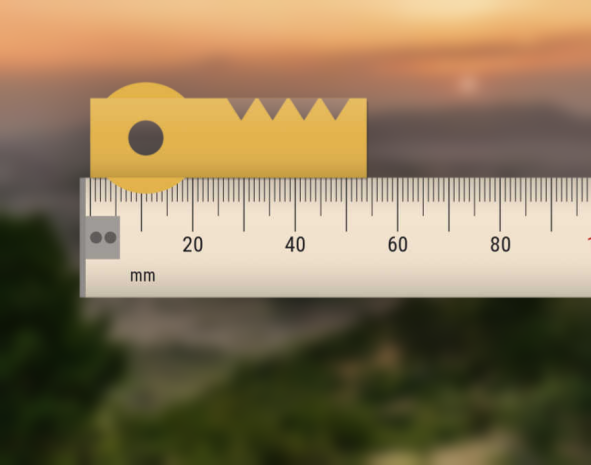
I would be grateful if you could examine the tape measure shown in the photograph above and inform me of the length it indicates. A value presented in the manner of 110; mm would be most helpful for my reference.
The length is 54; mm
